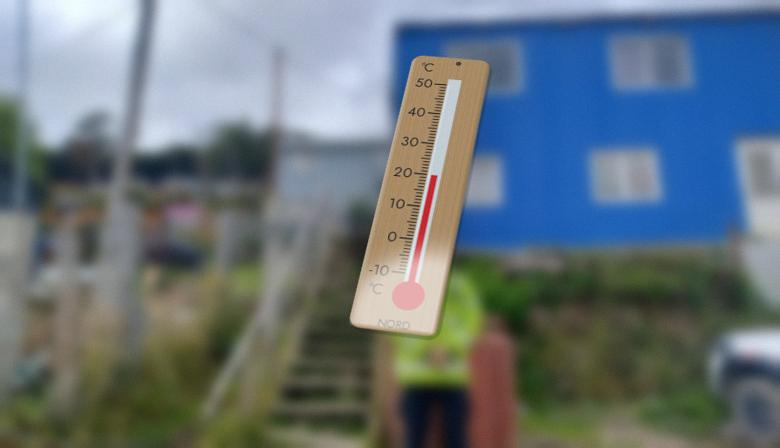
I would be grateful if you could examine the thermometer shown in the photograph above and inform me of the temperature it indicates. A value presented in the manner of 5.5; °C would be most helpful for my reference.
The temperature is 20; °C
